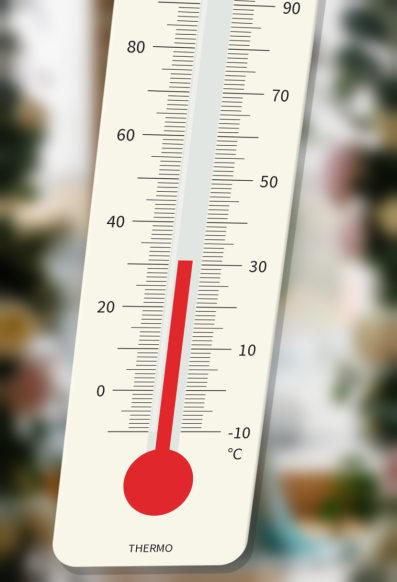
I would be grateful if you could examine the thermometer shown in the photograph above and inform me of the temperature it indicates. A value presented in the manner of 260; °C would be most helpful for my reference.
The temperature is 31; °C
